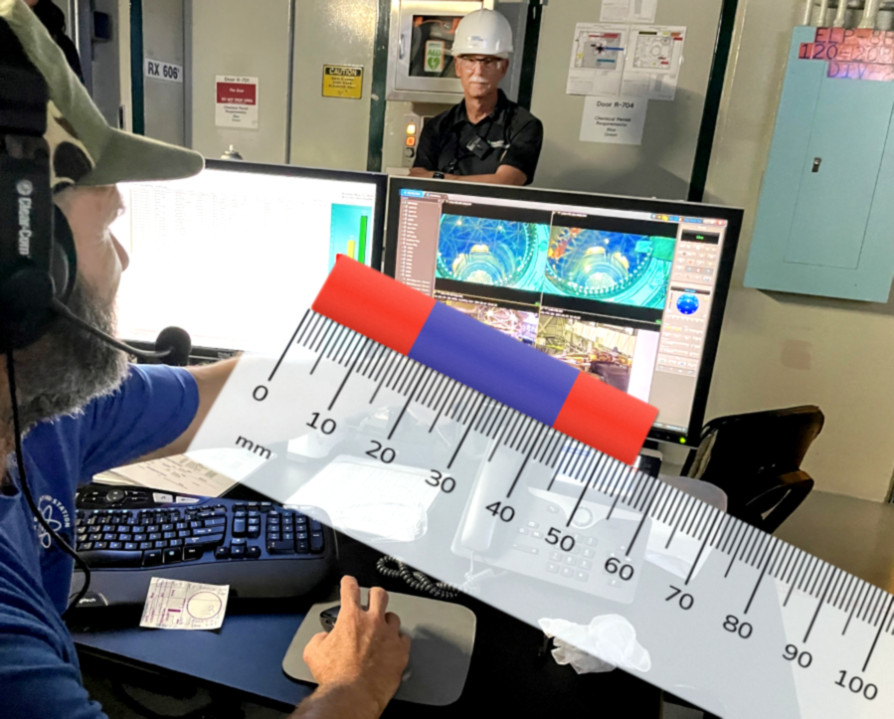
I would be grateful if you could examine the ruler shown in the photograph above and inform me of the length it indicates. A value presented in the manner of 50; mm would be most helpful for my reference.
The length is 55; mm
